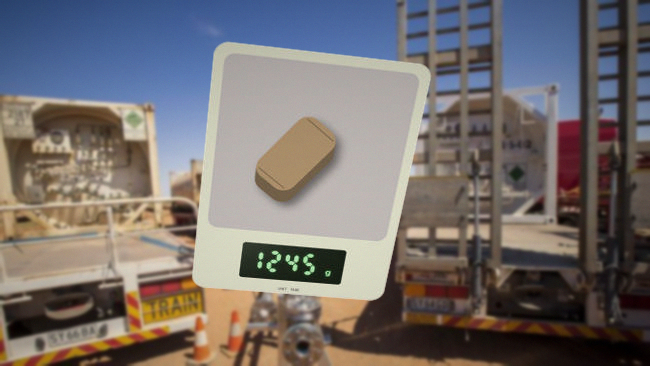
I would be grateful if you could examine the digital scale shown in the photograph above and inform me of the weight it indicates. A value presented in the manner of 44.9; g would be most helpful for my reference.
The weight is 1245; g
